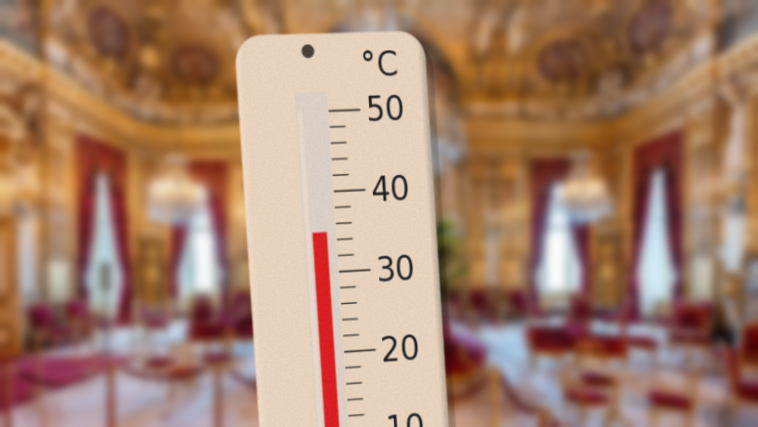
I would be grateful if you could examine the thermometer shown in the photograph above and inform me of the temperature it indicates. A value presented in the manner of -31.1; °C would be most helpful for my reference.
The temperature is 35; °C
